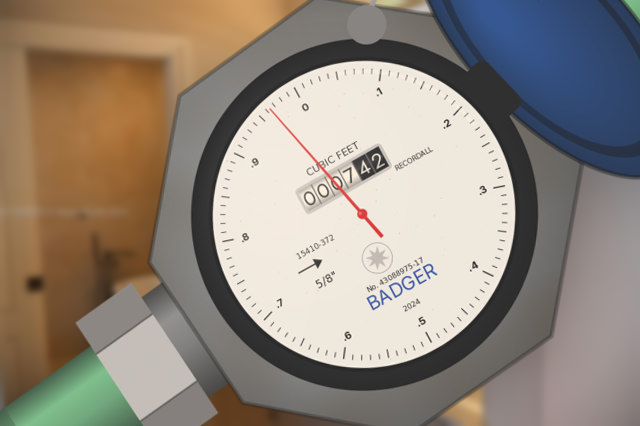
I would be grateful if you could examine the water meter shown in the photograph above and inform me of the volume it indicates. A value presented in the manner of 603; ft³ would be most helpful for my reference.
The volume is 741.96; ft³
